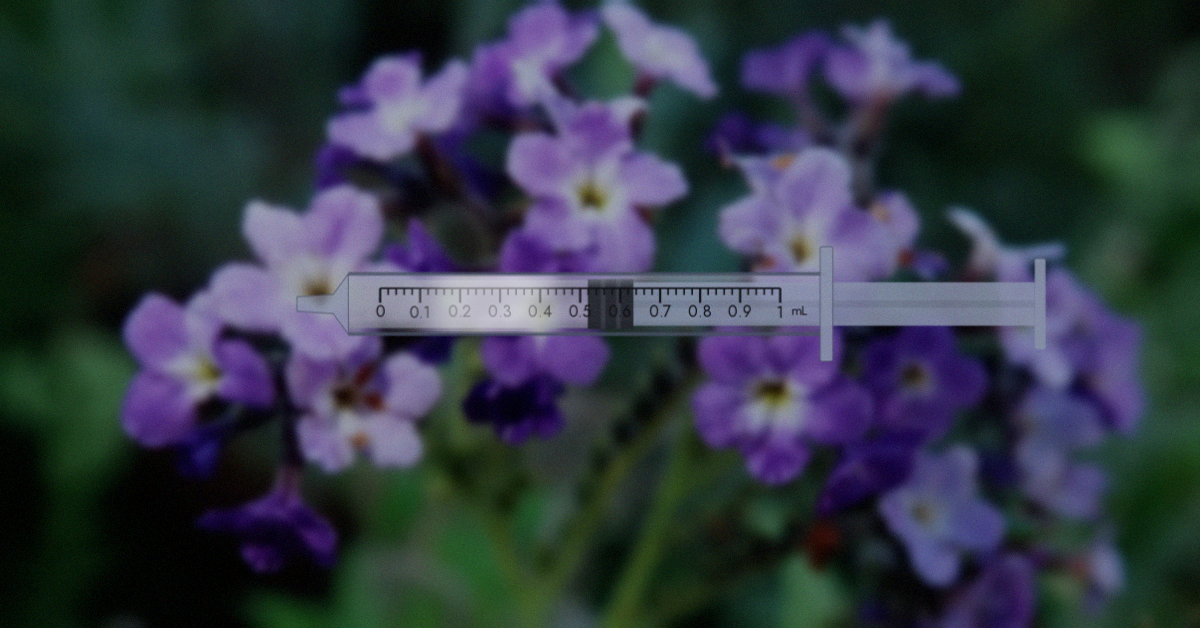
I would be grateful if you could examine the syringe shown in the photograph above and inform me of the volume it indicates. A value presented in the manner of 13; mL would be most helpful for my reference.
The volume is 0.52; mL
